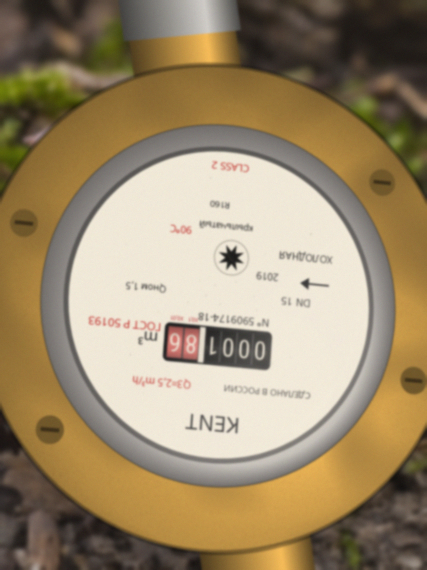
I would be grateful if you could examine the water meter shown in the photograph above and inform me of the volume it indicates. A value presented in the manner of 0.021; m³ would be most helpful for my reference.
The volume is 1.86; m³
